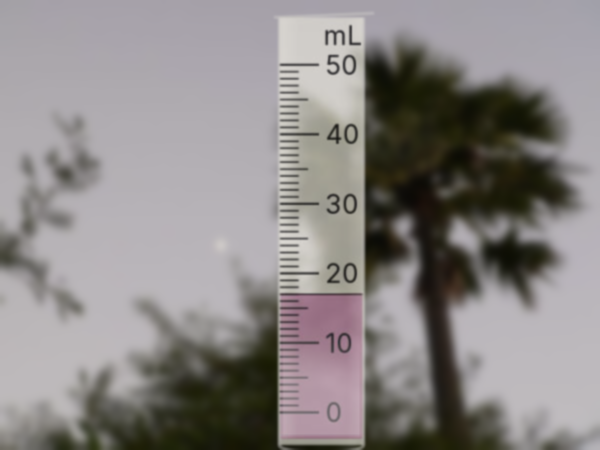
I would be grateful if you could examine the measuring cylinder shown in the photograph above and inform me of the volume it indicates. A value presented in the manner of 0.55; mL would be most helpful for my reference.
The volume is 17; mL
